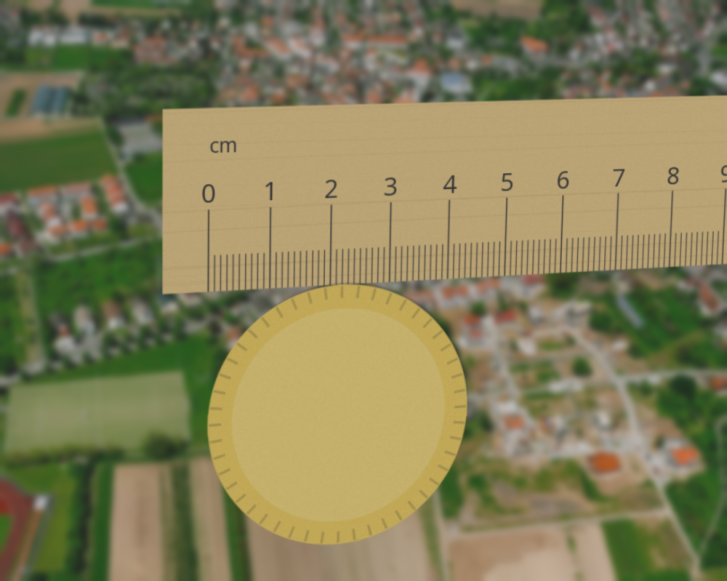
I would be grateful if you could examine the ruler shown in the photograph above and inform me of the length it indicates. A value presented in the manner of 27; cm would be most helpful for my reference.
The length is 4.4; cm
